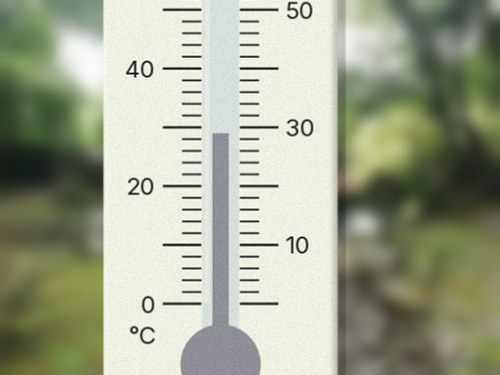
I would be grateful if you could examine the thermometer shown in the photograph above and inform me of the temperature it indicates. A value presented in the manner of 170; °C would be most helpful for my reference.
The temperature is 29; °C
